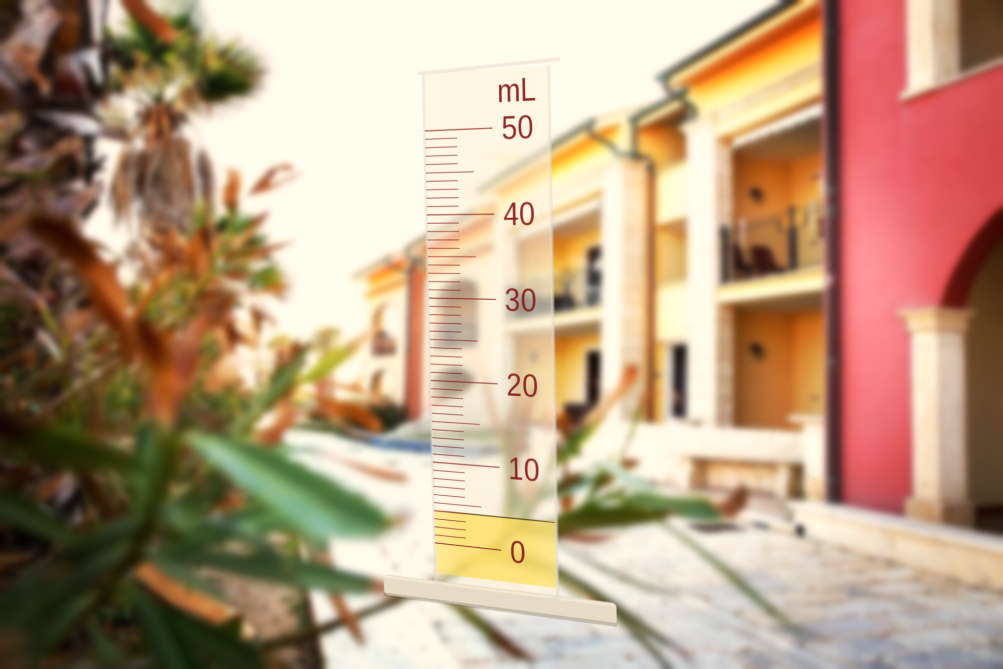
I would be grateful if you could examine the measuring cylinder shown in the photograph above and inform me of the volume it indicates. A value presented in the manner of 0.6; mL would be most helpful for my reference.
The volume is 4; mL
